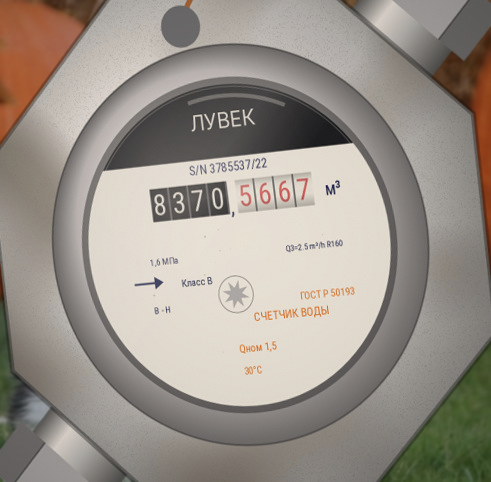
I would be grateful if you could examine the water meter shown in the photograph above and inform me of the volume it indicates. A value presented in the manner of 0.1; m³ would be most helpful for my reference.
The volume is 8370.5667; m³
